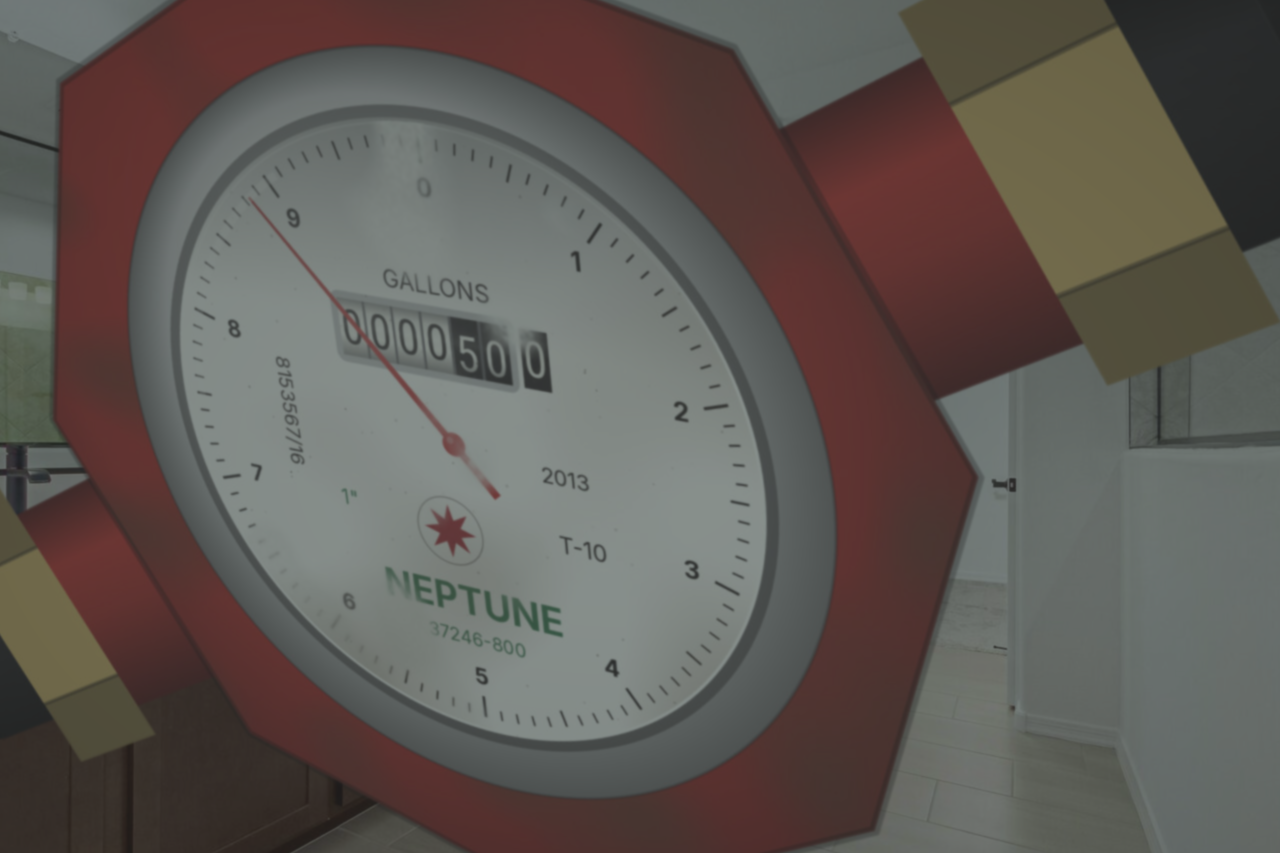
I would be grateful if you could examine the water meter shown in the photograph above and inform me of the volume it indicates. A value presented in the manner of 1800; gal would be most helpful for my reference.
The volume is 498.8; gal
